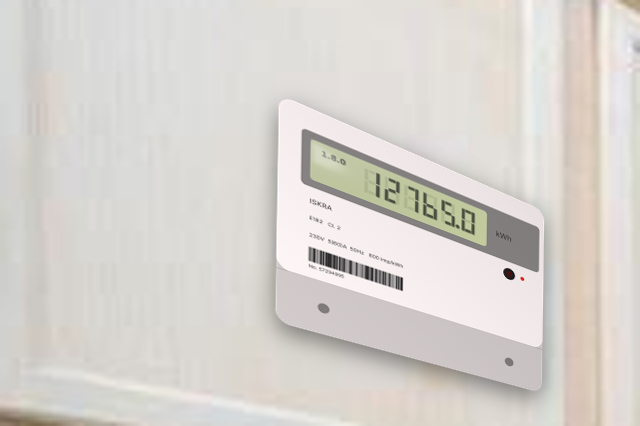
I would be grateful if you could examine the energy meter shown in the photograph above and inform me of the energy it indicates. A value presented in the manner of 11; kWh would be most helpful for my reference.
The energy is 12765.0; kWh
